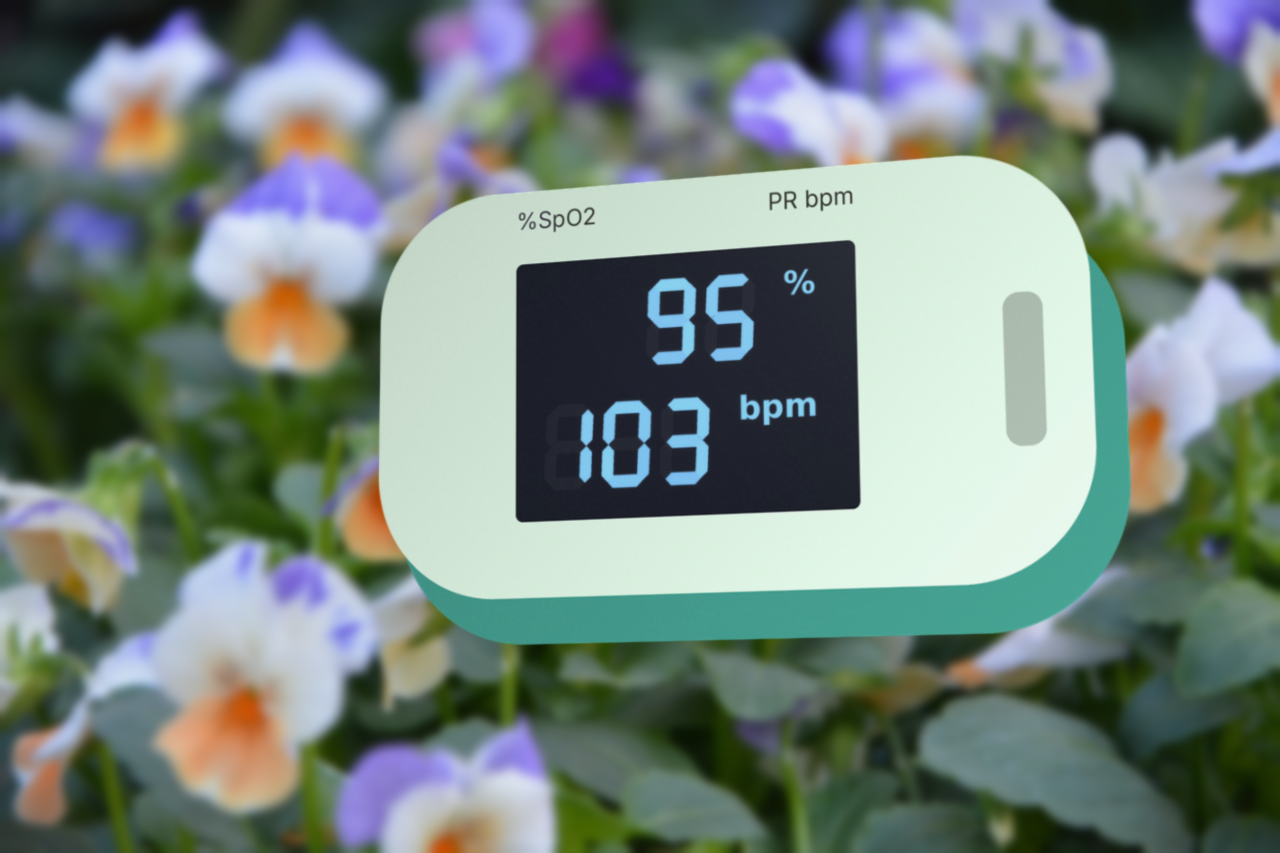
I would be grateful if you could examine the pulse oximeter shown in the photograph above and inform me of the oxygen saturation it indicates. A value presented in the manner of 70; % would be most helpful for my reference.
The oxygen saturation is 95; %
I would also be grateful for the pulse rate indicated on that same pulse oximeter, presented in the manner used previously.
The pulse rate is 103; bpm
